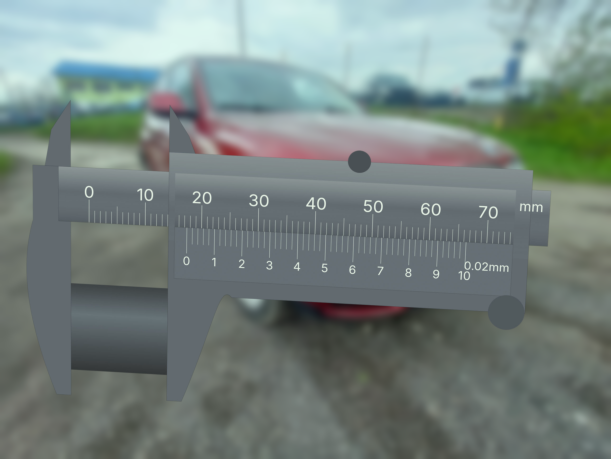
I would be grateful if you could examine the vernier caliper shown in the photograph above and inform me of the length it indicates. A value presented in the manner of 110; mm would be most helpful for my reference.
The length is 17.4; mm
